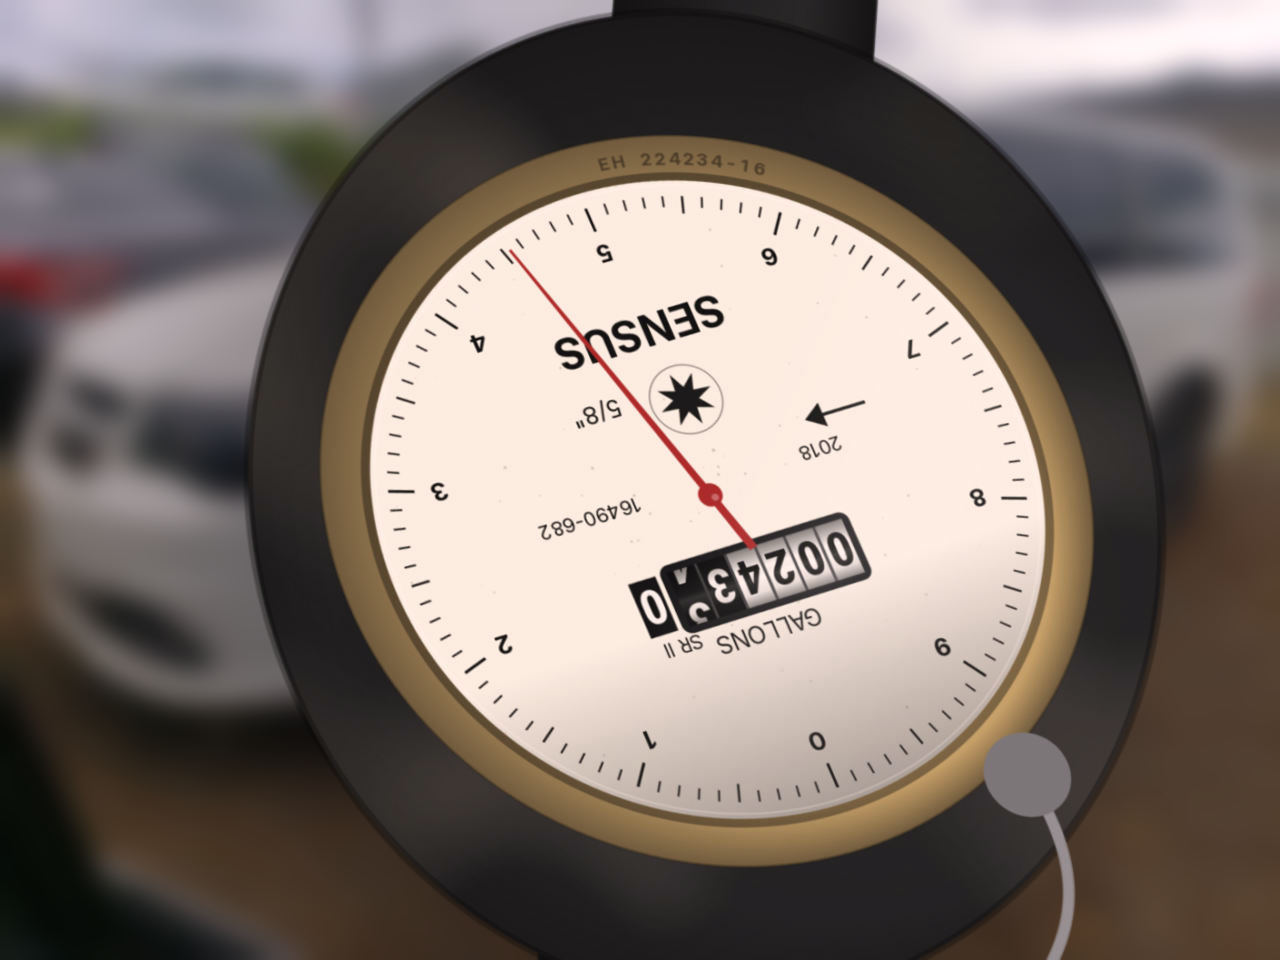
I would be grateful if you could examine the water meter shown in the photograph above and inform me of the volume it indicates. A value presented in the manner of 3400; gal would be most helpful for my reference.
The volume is 24334.5; gal
